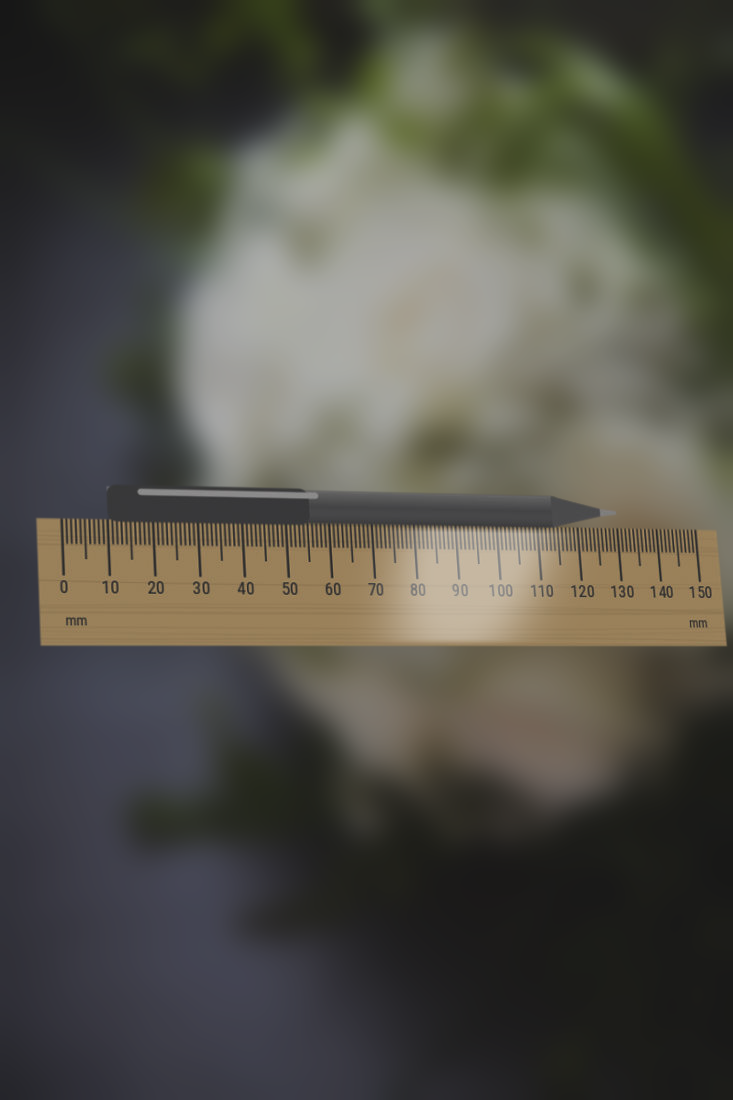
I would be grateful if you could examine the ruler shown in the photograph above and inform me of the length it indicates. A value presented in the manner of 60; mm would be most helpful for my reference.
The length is 120; mm
